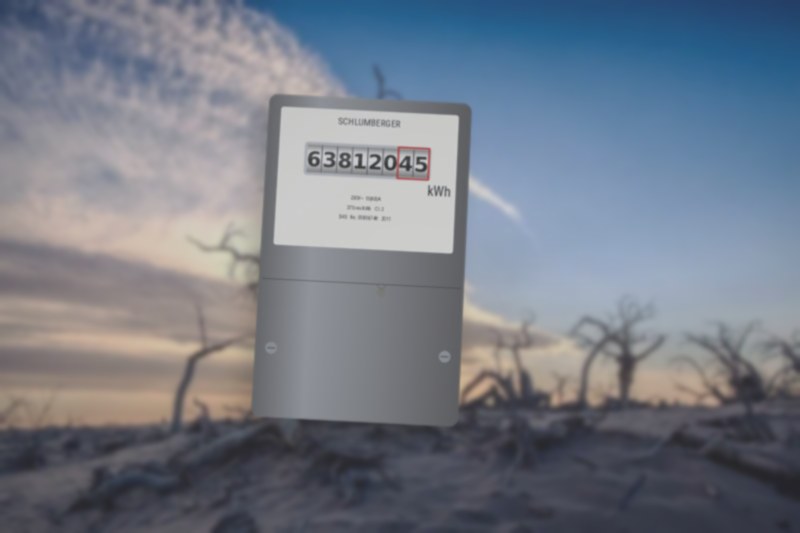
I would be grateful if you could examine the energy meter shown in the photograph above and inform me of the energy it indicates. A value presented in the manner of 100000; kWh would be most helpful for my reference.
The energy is 638120.45; kWh
